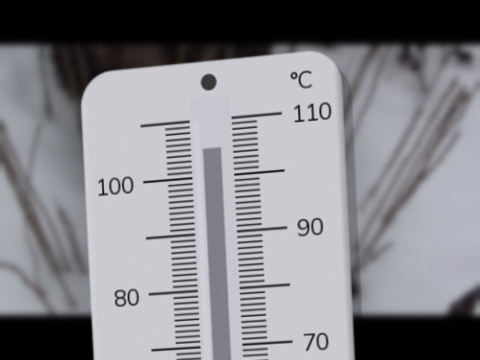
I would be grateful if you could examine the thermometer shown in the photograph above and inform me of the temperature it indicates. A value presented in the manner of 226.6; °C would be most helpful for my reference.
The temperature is 105; °C
